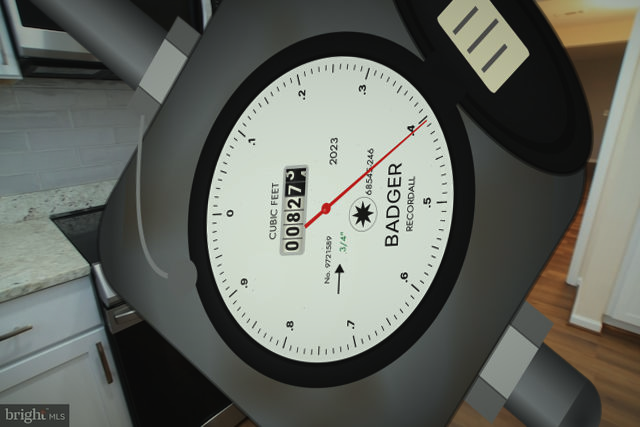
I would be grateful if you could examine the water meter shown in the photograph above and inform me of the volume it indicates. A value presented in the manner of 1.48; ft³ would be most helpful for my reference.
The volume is 8273.40; ft³
